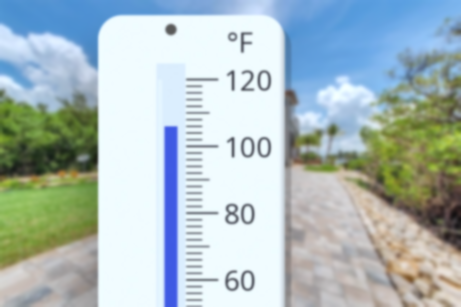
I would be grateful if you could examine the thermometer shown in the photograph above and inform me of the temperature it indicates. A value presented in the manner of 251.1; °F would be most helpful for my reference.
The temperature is 106; °F
